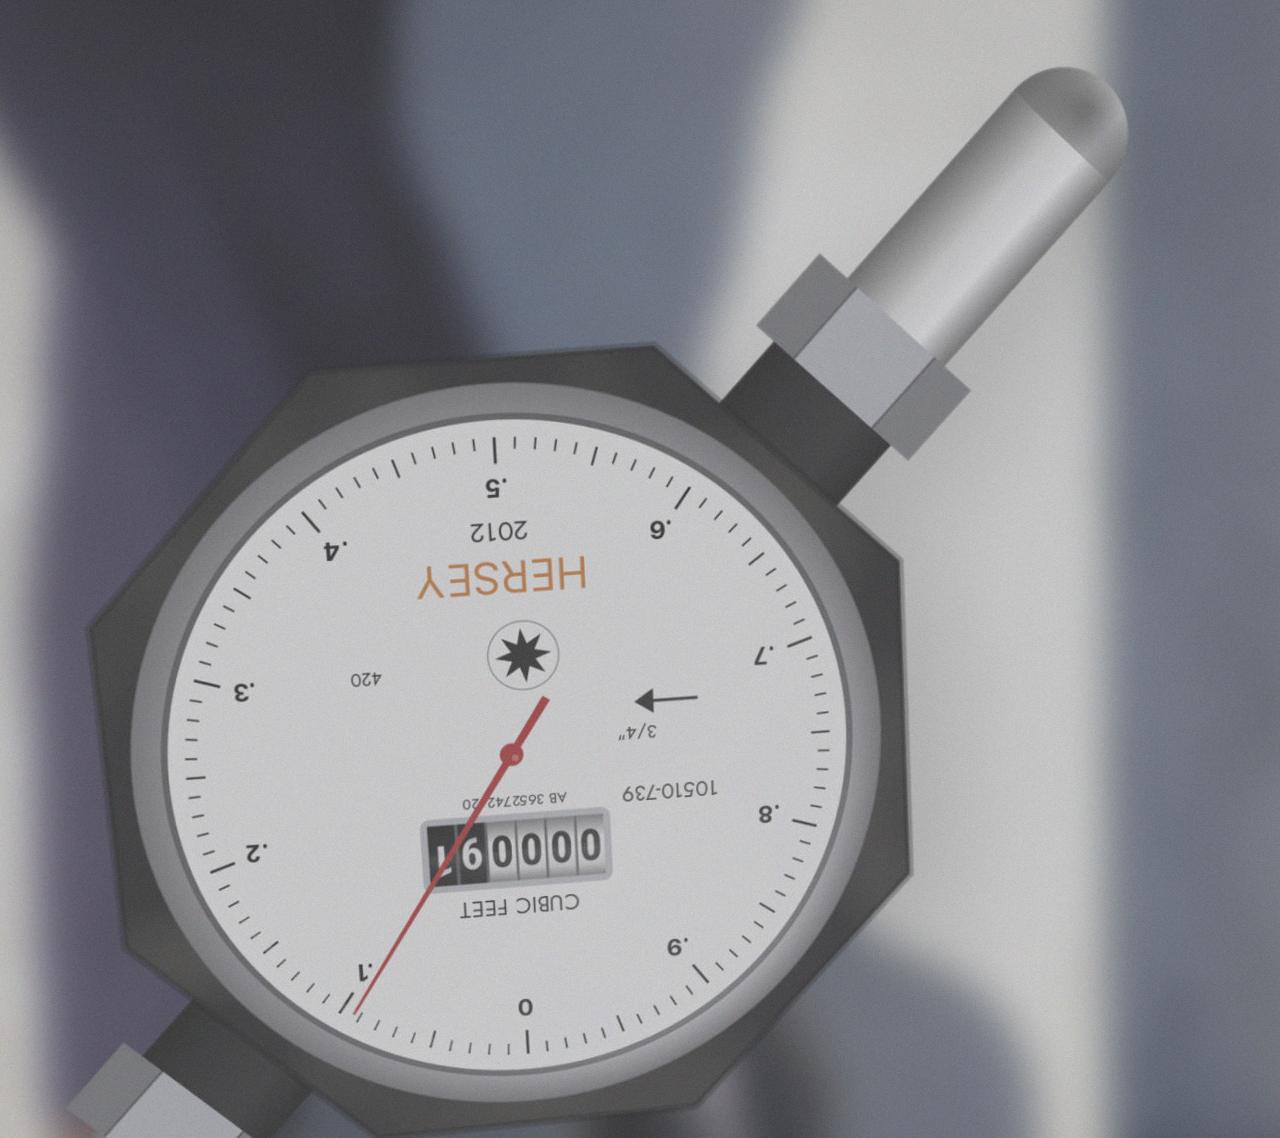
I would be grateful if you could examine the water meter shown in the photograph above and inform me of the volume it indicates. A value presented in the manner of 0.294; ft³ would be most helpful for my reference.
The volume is 91.09; ft³
